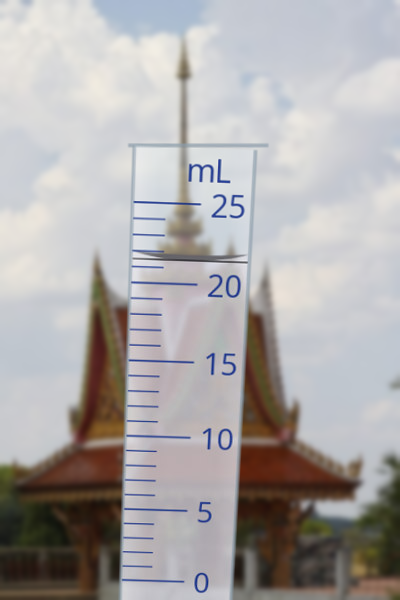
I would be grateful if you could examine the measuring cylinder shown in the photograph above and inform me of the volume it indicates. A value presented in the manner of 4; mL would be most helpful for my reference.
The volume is 21.5; mL
